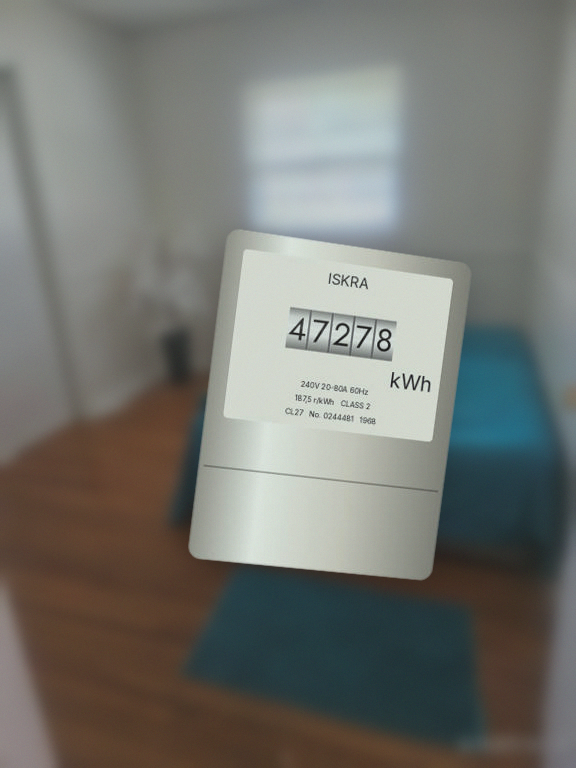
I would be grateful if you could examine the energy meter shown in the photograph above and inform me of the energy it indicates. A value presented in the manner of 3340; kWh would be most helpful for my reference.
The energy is 47278; kWh
